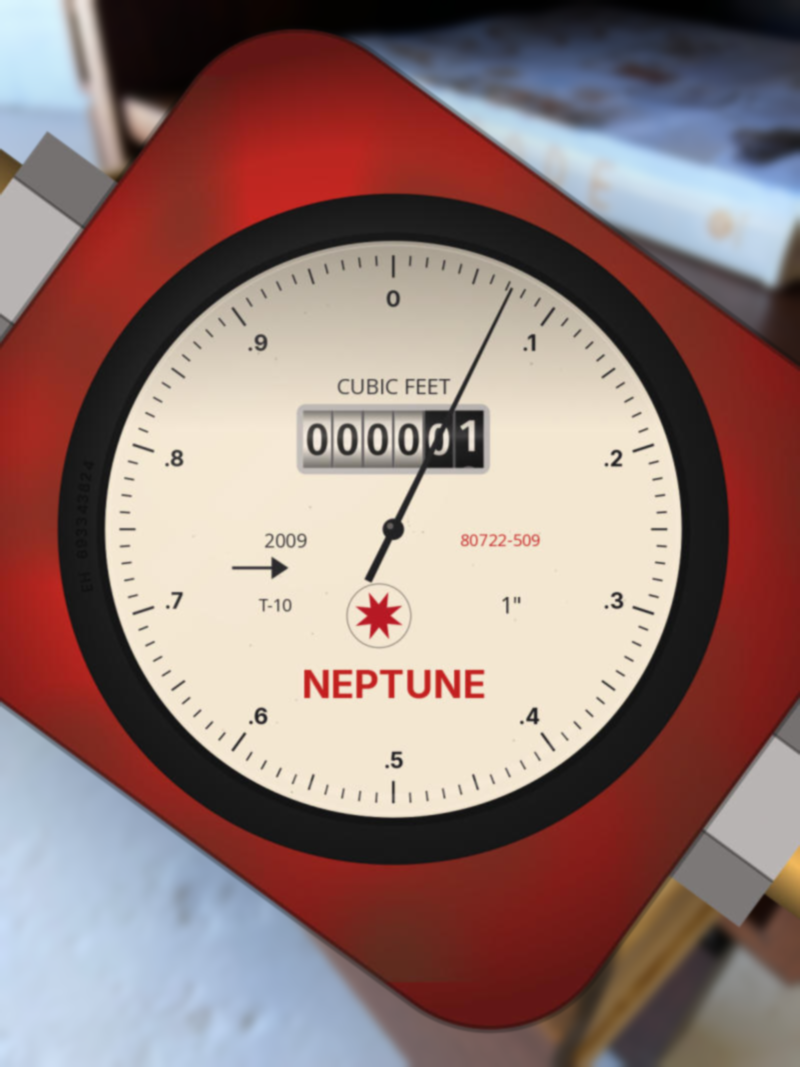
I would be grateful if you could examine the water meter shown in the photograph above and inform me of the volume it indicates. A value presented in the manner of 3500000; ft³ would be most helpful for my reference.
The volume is 1.07; ft³
